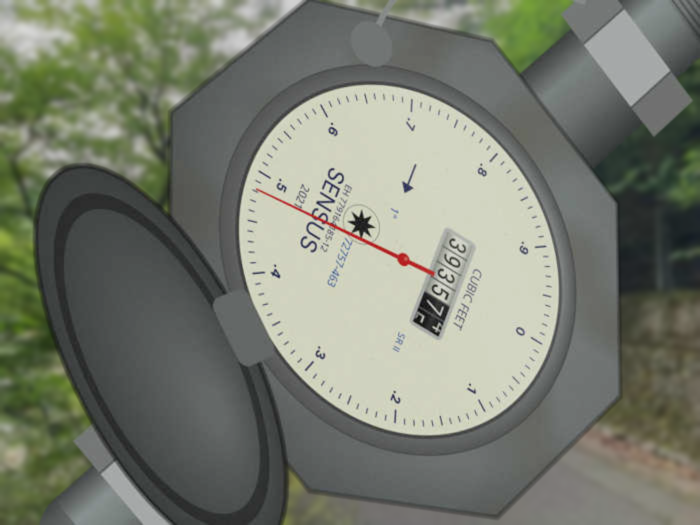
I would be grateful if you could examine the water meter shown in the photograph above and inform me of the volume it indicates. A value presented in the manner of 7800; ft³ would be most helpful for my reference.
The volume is 393574.48; ft³
